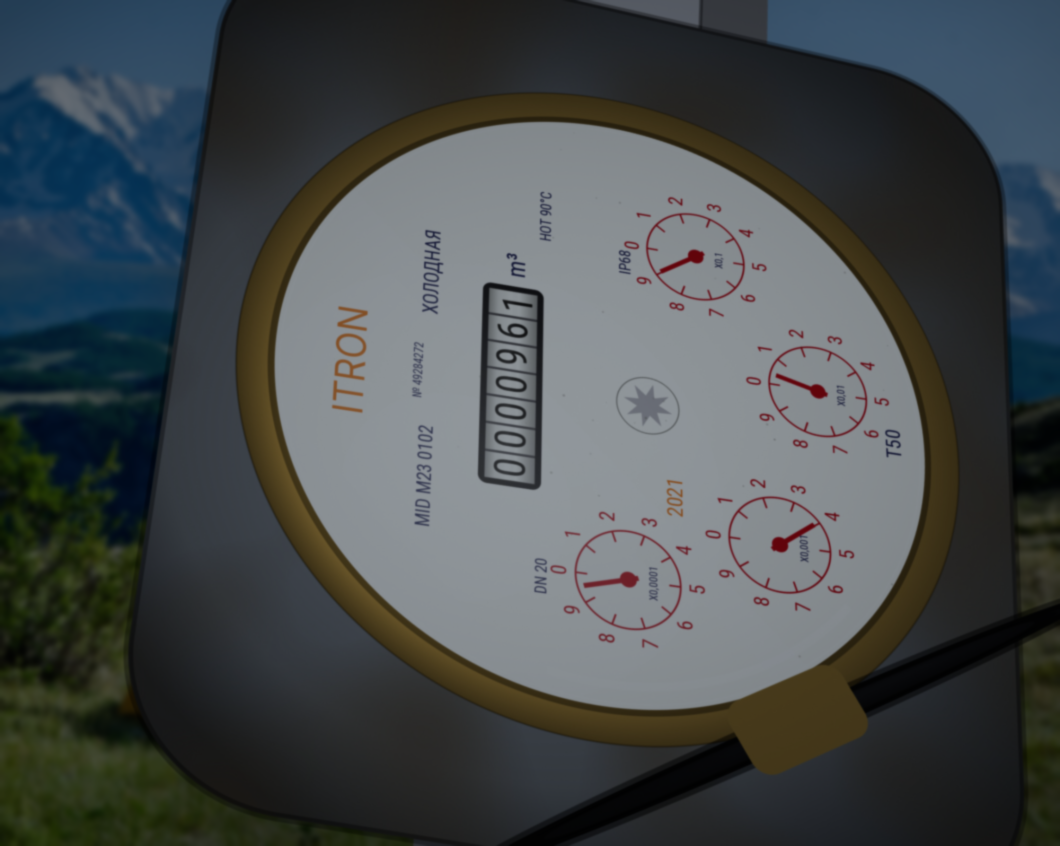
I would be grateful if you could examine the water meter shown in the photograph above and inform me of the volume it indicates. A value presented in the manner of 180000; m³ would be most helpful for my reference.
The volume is 960.9039; m³
